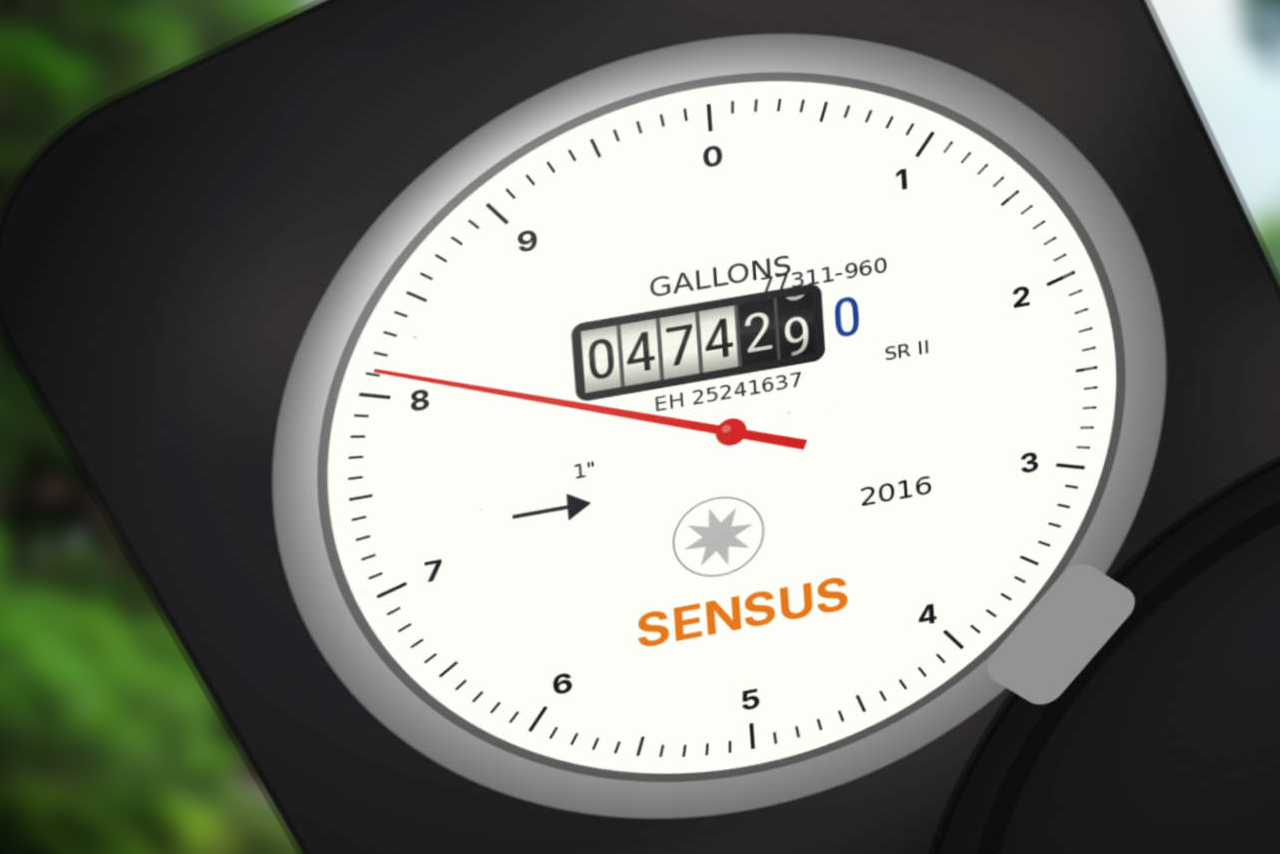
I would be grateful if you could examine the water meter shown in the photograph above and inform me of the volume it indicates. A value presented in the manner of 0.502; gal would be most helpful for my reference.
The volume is 474288.1; gal
